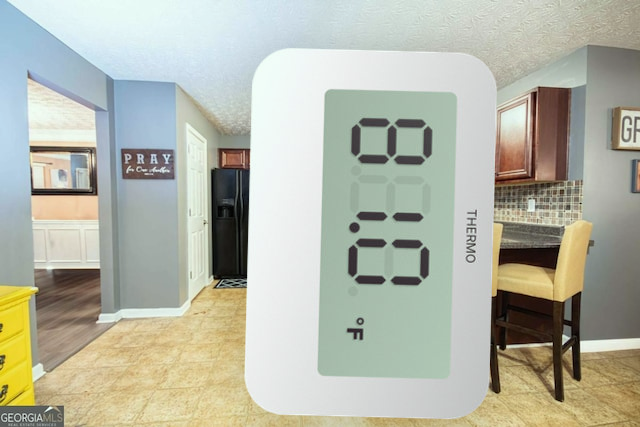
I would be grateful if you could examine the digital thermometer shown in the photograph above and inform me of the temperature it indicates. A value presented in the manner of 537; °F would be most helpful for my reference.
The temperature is 81.0; °F
